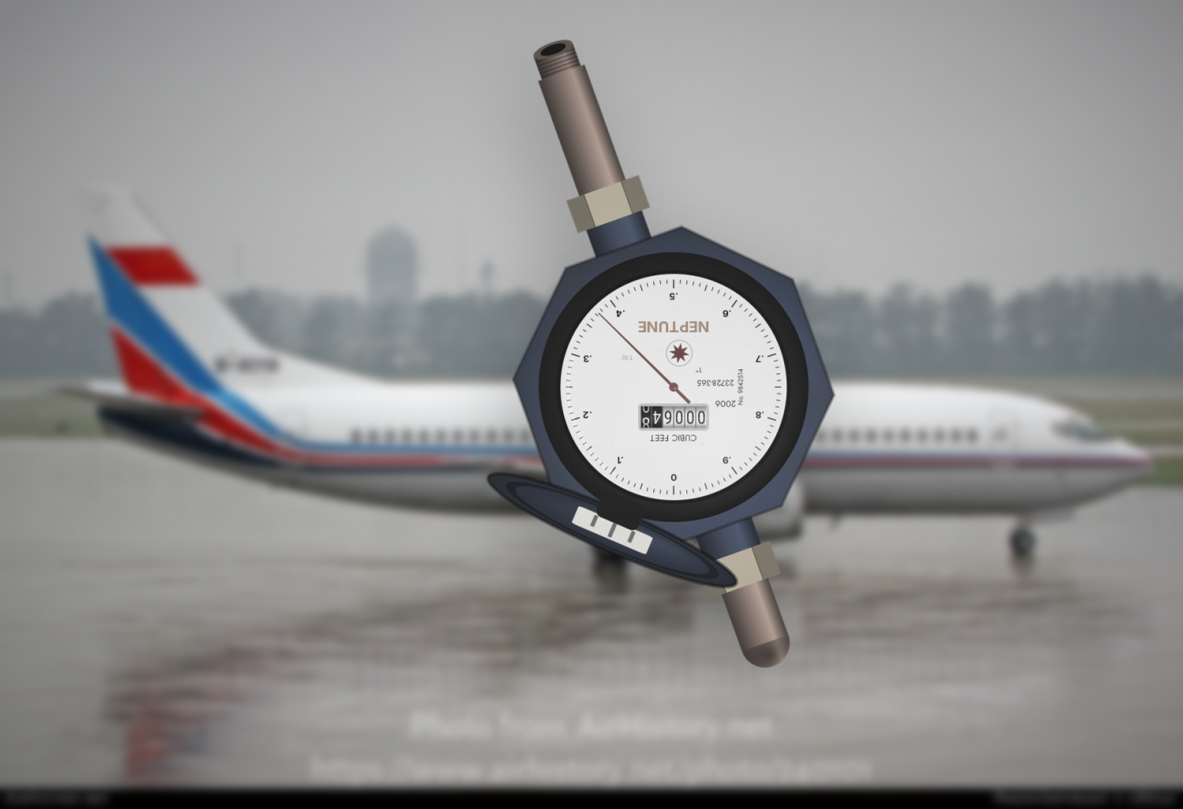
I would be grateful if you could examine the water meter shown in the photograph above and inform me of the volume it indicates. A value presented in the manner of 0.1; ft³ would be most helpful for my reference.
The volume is 648.37; ft³
